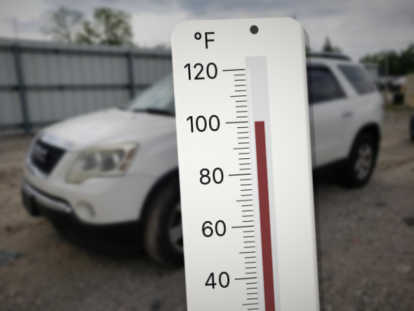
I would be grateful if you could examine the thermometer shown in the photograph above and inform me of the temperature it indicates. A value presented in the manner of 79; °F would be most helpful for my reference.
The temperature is 100; °F
